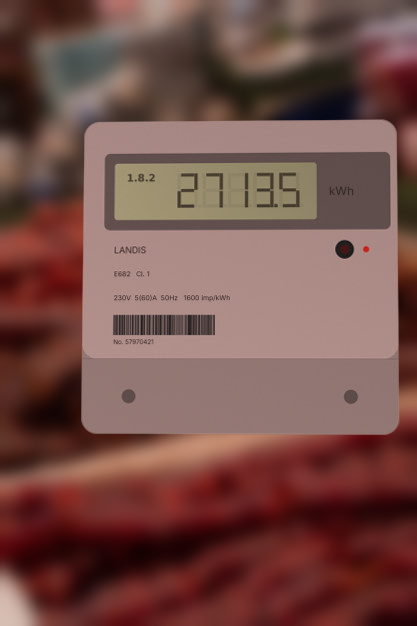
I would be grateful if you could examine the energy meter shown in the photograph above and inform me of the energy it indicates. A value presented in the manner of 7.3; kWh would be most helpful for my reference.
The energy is 2713.5; kWh
